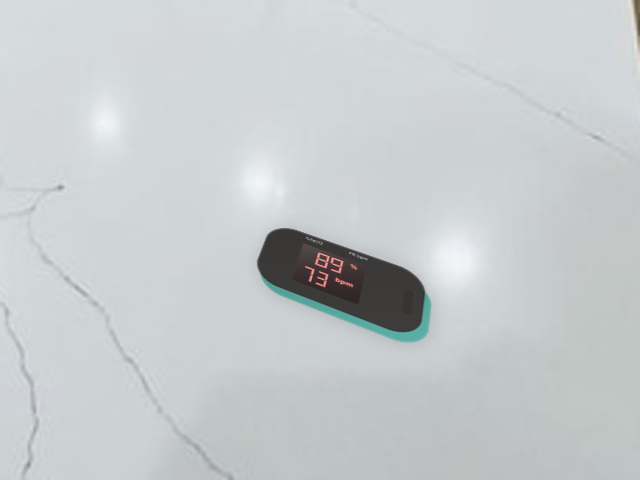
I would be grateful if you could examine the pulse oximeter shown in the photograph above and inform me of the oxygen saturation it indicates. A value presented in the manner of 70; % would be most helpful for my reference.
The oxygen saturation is 89; %
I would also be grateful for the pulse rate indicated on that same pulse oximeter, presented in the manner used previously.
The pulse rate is 73; bpm
